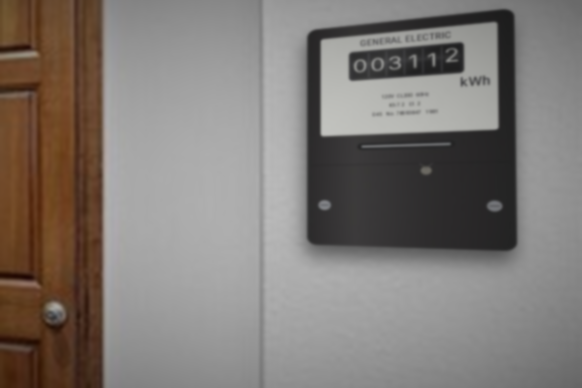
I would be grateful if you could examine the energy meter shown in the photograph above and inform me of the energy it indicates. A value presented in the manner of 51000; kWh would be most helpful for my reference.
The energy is 3112; kWh
